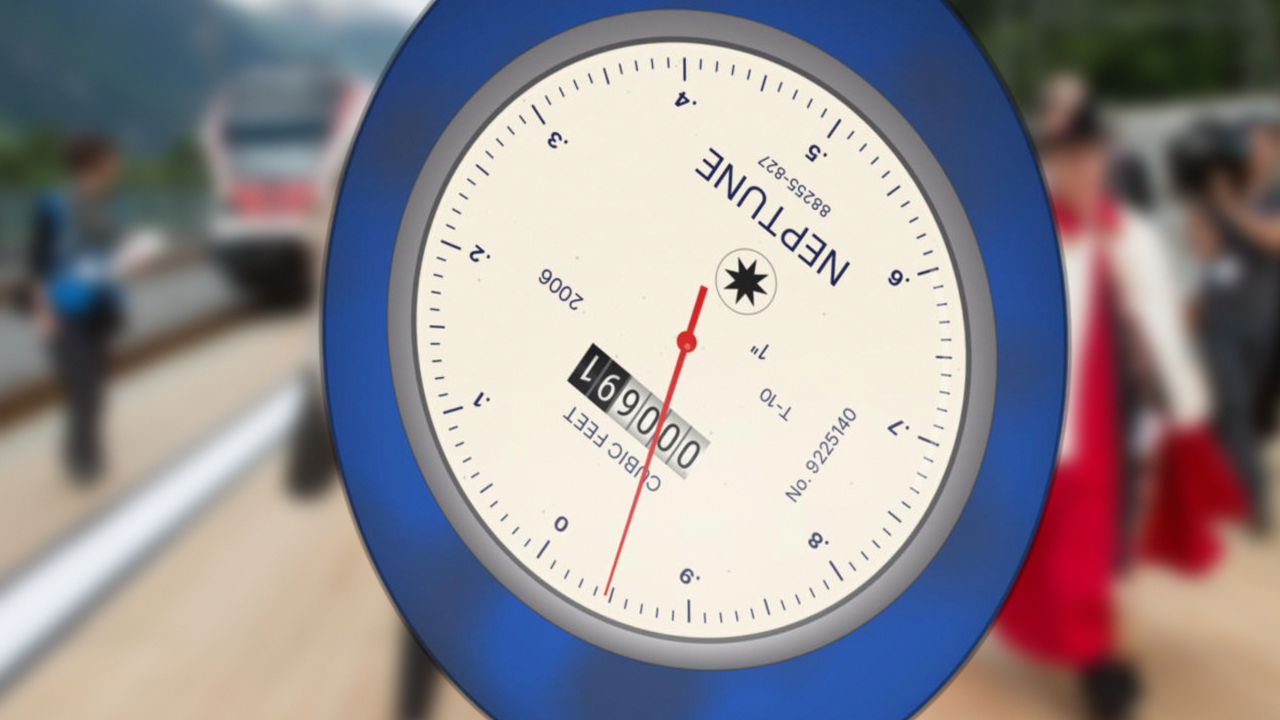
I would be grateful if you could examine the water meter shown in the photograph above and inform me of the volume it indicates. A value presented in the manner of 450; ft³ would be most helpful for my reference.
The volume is 690.95; ft³
